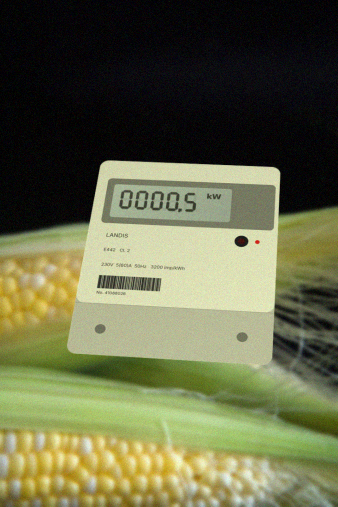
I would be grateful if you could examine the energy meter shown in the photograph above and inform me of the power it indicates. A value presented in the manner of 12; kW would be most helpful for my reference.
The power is 0.5; kW
